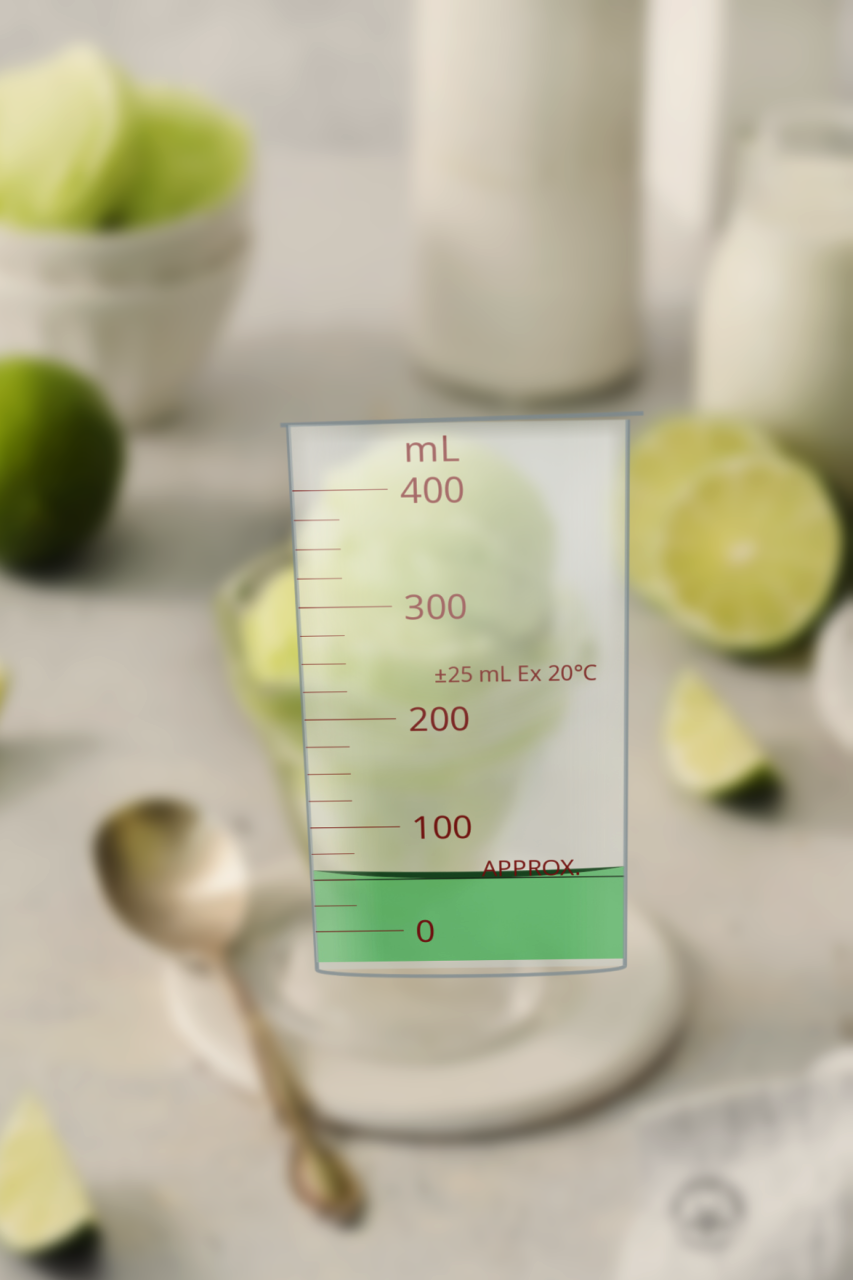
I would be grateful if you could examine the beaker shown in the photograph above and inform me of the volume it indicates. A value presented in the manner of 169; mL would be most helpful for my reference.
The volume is 50; mL
